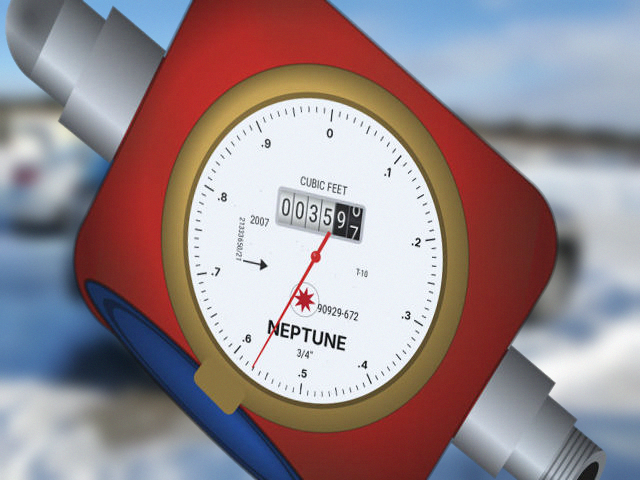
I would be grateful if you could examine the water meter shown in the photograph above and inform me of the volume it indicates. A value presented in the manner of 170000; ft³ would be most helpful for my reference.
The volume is 3596.57; ft³
